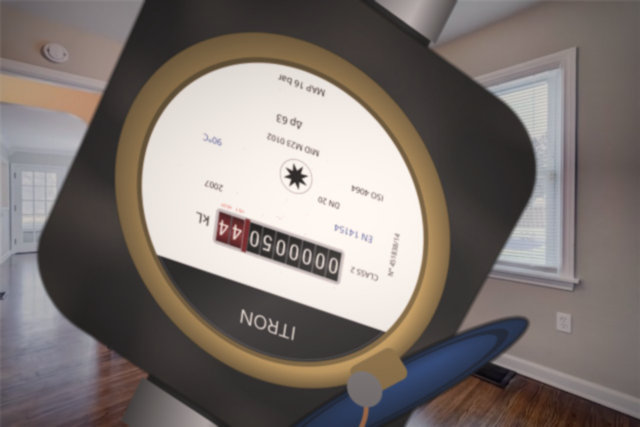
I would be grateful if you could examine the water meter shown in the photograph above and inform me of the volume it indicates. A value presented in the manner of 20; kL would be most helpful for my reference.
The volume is 50.44; kL
